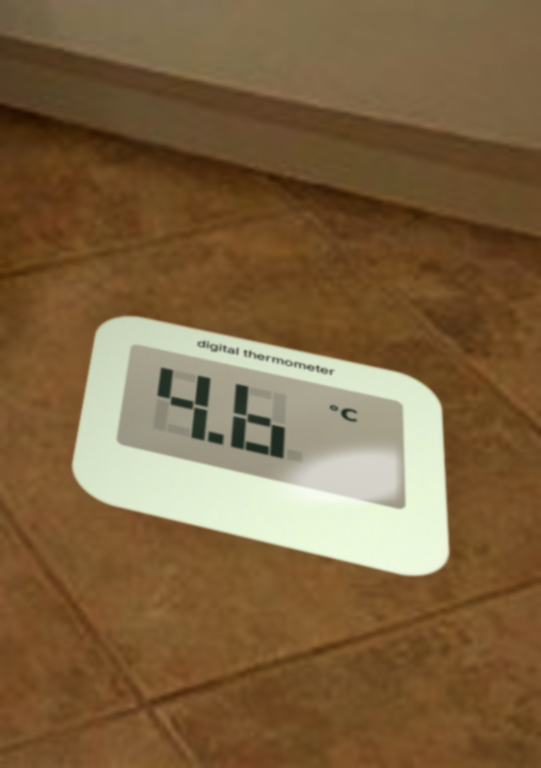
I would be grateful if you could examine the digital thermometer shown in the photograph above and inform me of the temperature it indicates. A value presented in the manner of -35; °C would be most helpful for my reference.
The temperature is 4.6; °C
